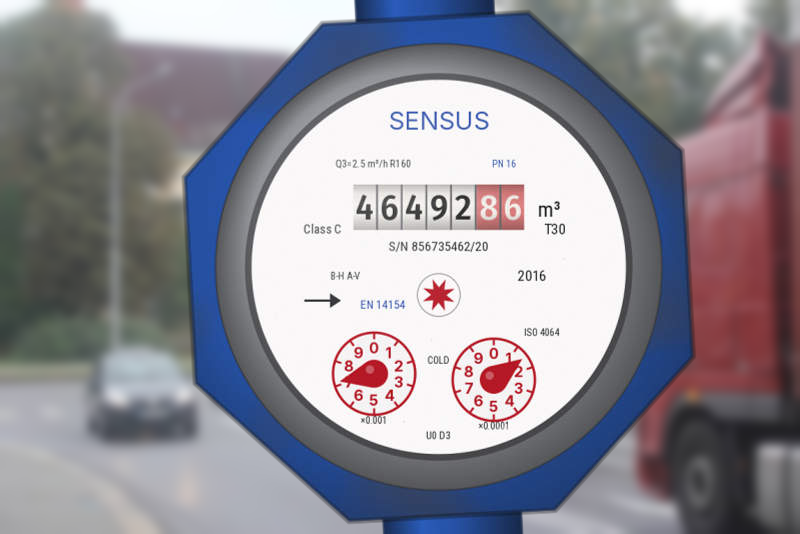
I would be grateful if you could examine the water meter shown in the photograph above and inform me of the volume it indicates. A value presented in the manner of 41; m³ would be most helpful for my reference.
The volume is 46492.8671; m³
